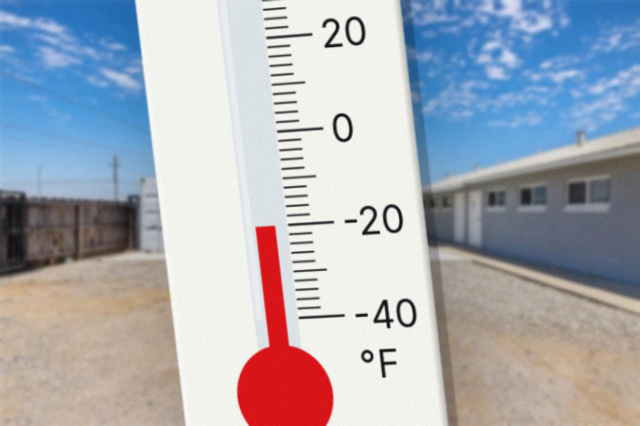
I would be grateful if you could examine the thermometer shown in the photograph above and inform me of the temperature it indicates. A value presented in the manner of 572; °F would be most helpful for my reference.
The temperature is -20; °F
